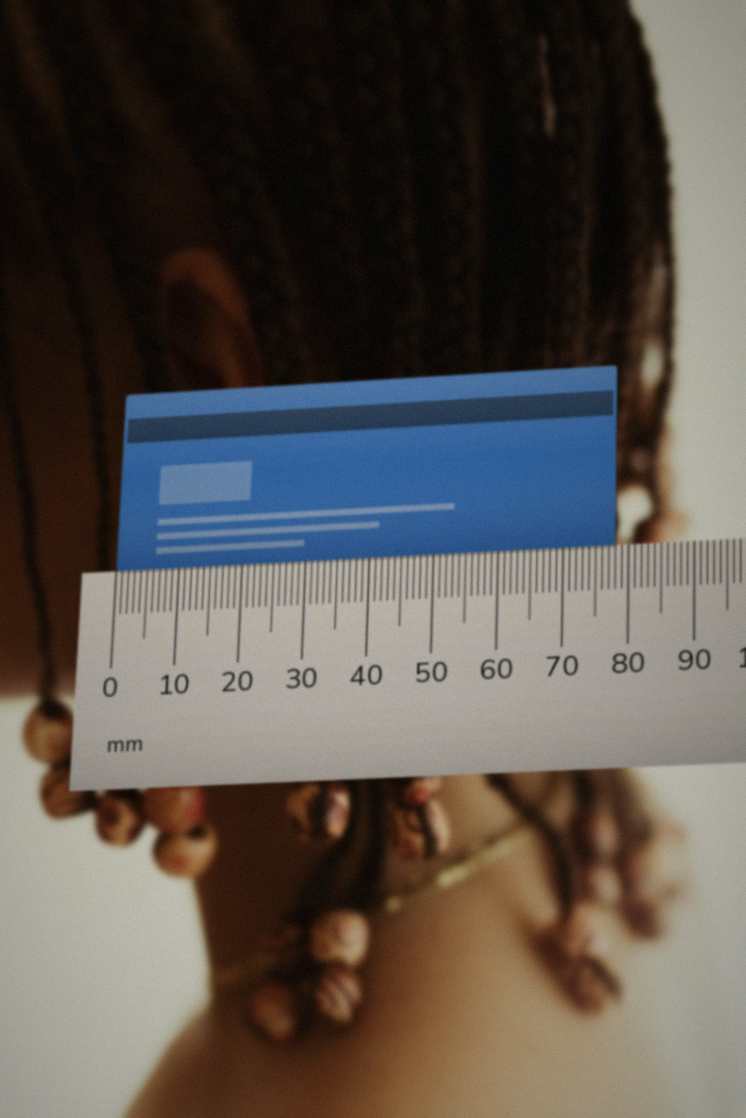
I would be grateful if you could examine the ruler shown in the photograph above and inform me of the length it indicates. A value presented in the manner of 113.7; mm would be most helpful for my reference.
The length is 78; mm
